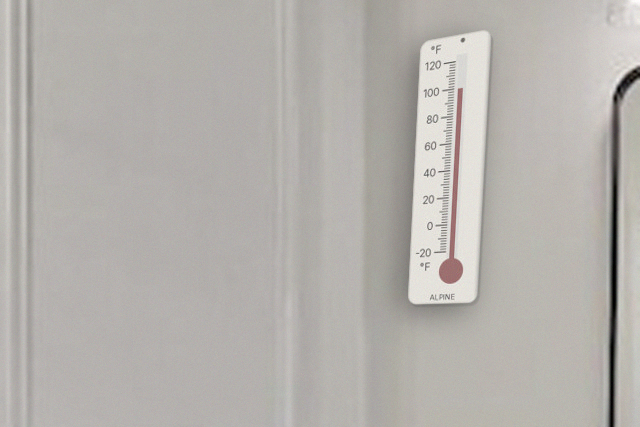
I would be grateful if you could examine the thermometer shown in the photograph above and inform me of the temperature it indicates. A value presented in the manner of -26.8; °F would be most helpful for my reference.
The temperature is 100; °F
